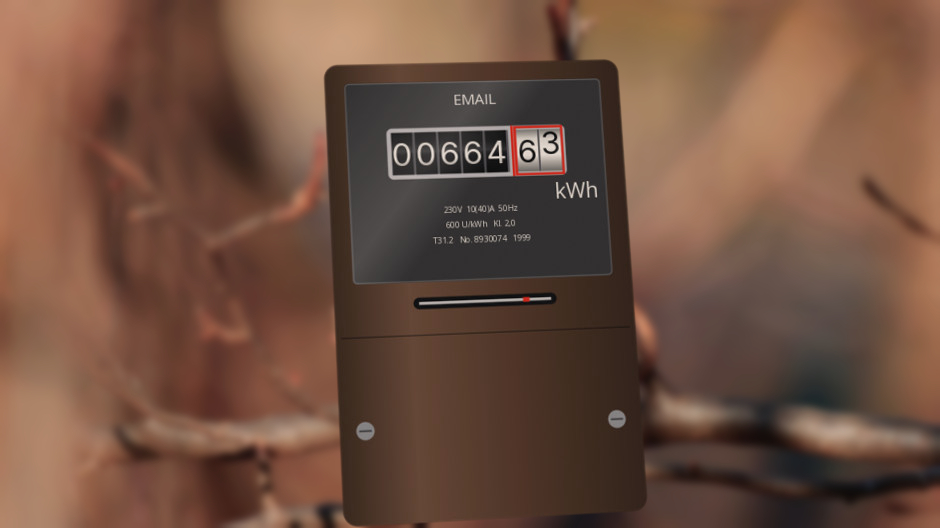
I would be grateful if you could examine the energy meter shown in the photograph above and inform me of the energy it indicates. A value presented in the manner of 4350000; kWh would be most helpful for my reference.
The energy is 664.63; kWh
